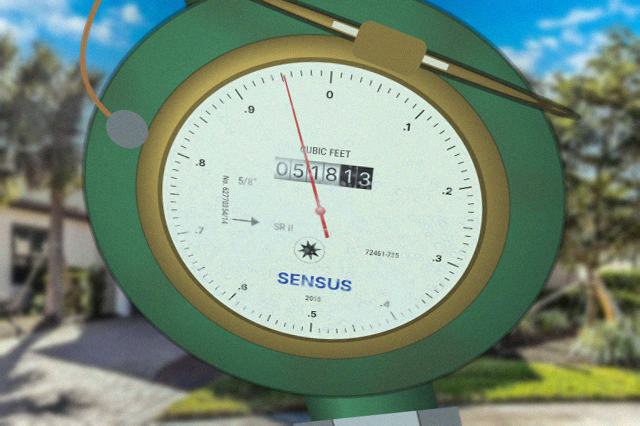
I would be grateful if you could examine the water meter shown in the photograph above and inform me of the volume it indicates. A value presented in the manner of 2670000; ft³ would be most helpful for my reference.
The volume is 51812.95; ft³
